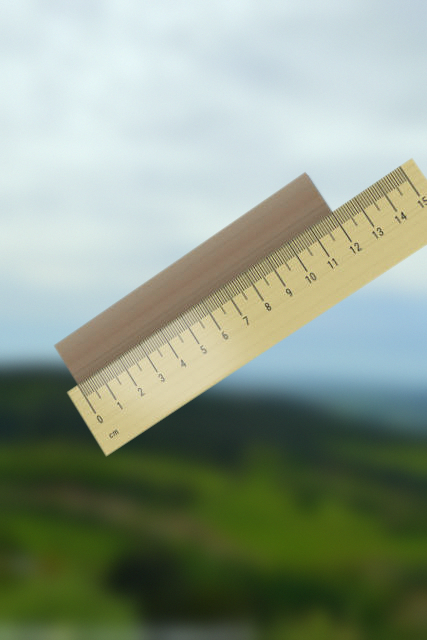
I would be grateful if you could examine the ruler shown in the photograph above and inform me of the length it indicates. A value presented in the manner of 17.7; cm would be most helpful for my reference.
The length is 12; cm
